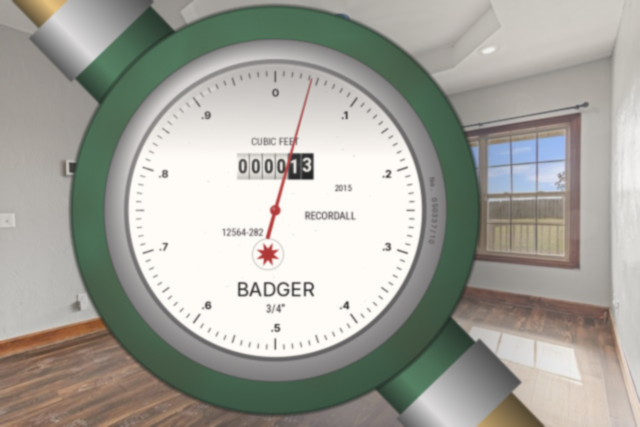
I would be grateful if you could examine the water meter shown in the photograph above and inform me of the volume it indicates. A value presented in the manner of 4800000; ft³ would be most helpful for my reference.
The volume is 13.04; ft³
